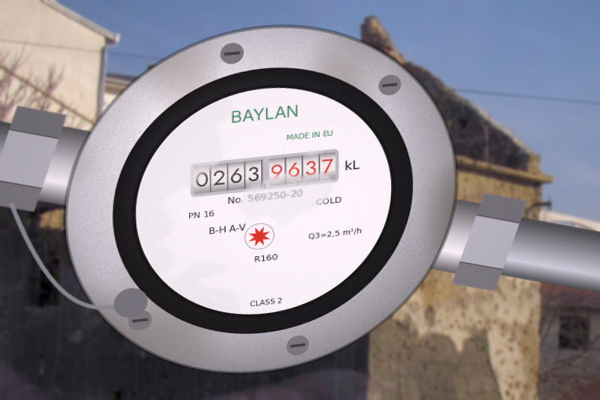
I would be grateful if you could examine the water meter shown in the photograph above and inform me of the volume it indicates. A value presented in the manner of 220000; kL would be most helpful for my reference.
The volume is 263.9637; kL
